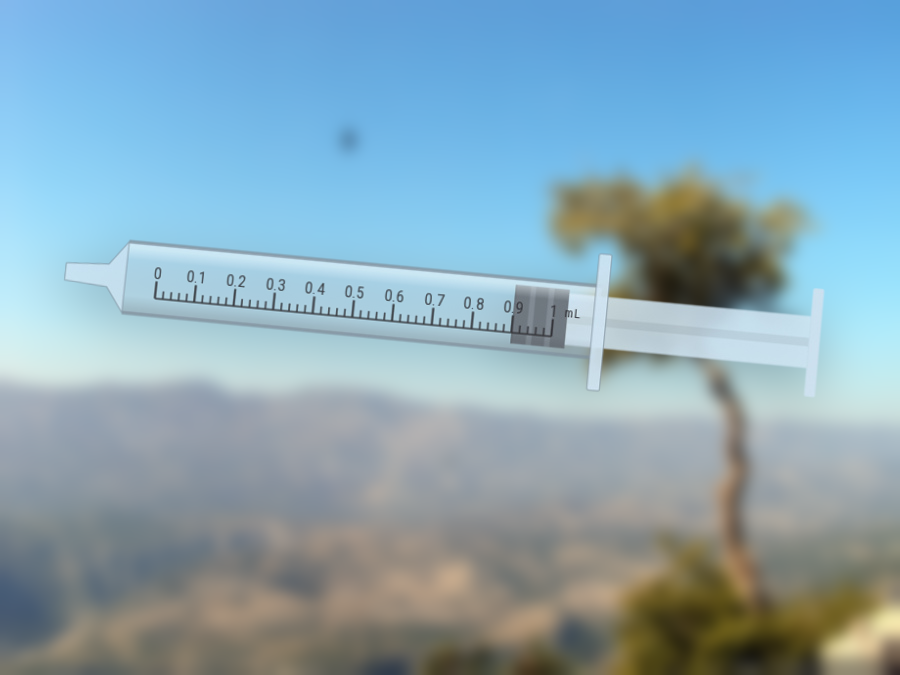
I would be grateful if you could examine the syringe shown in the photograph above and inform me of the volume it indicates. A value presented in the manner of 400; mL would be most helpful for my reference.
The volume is 0.9; mL
